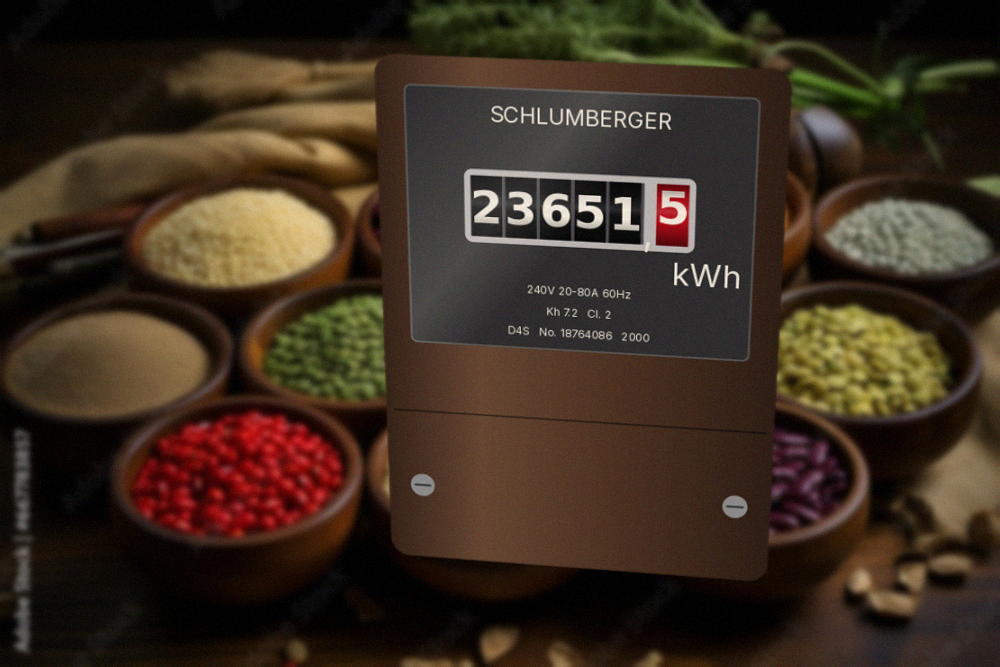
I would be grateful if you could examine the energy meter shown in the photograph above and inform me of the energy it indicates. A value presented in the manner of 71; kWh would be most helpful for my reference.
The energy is 23651.5; kWh
